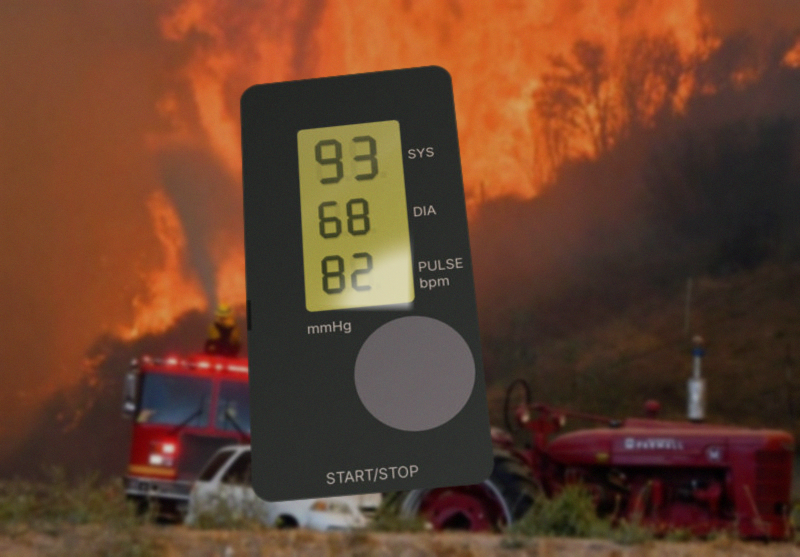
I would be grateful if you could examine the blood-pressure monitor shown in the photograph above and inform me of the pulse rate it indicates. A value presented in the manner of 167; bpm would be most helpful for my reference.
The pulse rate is 82; bpm
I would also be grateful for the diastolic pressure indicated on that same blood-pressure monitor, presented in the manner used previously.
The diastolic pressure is 68; mmHg
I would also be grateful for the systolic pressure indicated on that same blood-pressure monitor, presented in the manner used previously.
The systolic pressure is 93; mmHg
